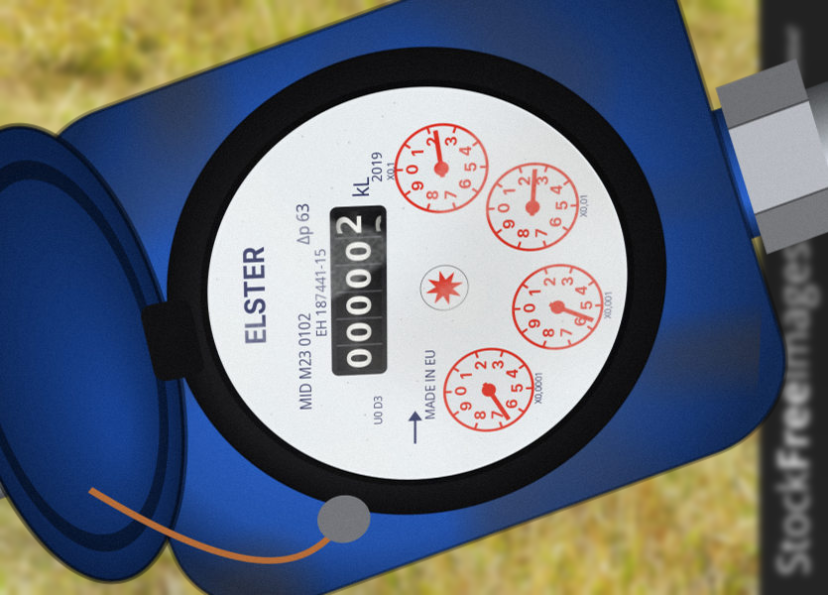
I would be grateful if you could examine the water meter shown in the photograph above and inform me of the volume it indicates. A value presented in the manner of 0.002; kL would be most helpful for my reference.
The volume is 2.2256; kL
